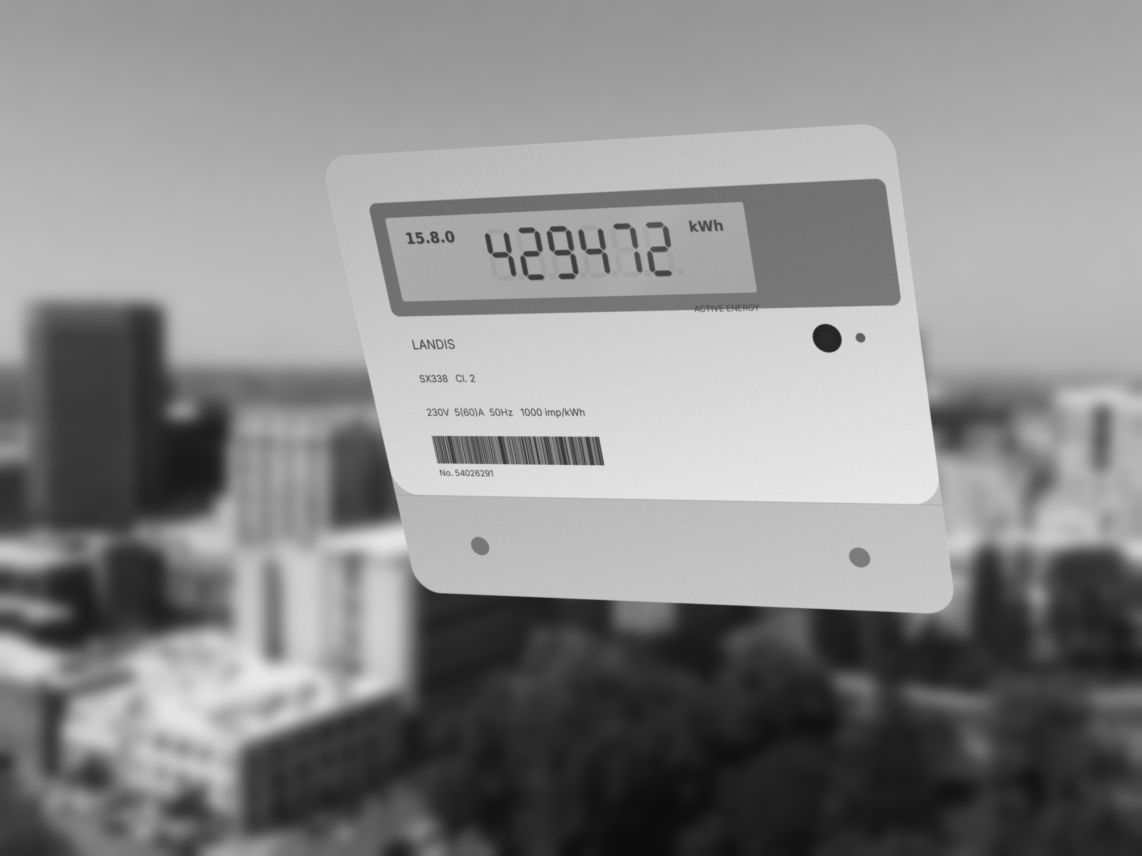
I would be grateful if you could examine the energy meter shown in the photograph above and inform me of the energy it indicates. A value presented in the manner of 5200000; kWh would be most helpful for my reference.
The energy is 429472; kWh
